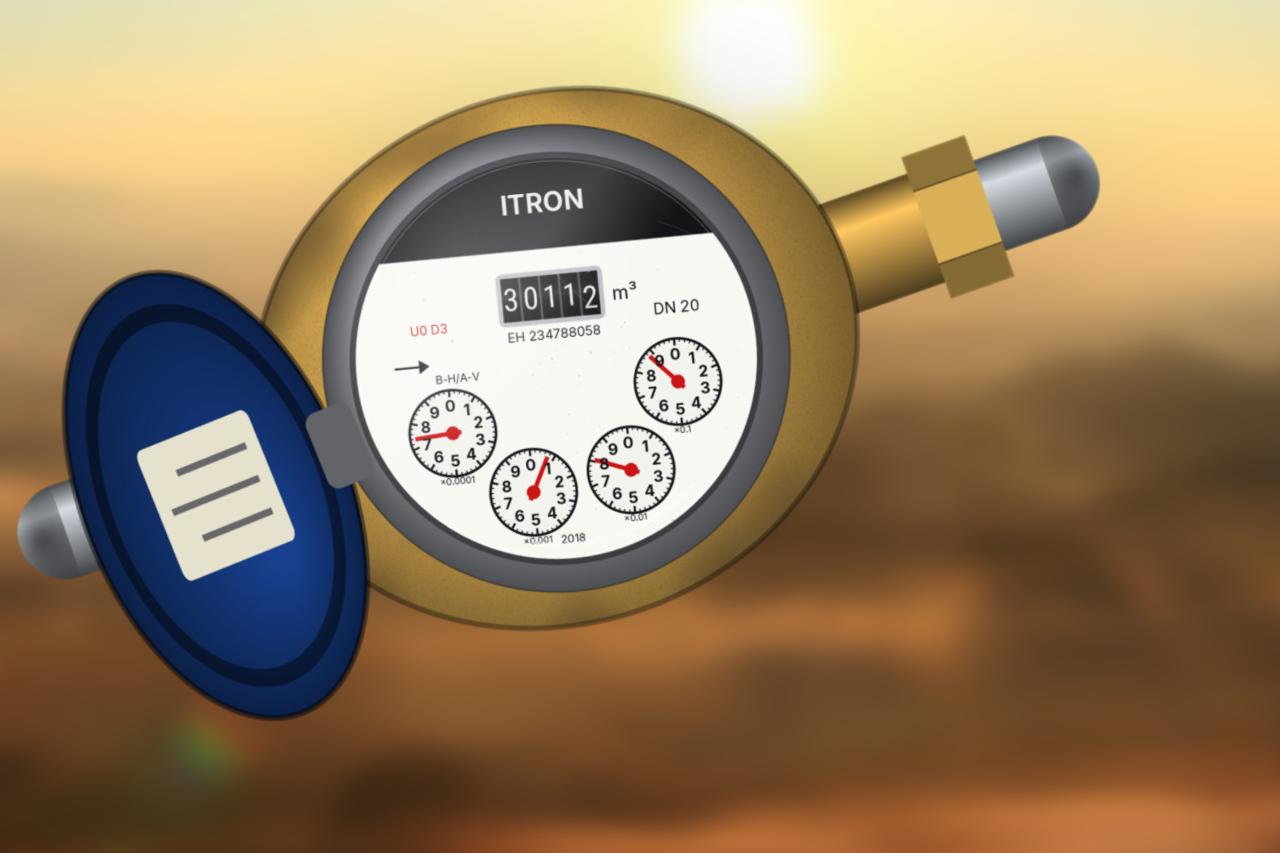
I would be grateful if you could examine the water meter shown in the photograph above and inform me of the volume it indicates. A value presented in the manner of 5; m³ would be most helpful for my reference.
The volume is 30111.8807; m³
